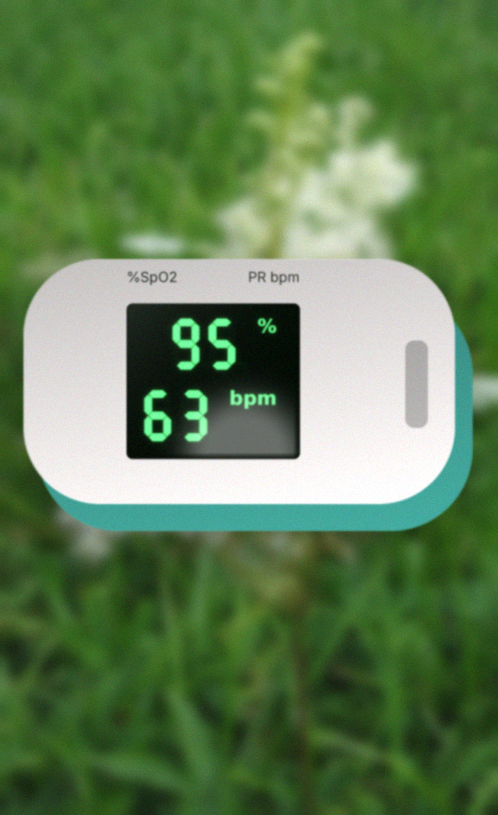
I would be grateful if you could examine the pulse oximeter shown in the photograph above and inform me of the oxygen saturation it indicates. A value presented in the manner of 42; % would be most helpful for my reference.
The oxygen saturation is 95; %
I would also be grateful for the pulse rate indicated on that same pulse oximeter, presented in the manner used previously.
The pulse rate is 63; bpm
